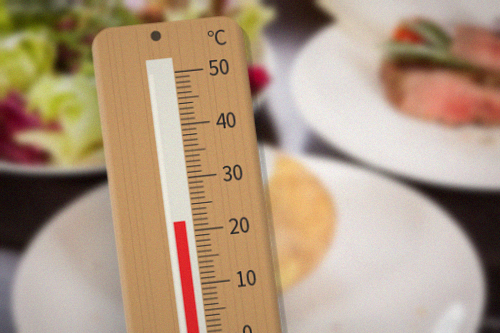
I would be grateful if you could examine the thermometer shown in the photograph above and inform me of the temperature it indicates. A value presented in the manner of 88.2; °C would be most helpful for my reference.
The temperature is 22; °C
